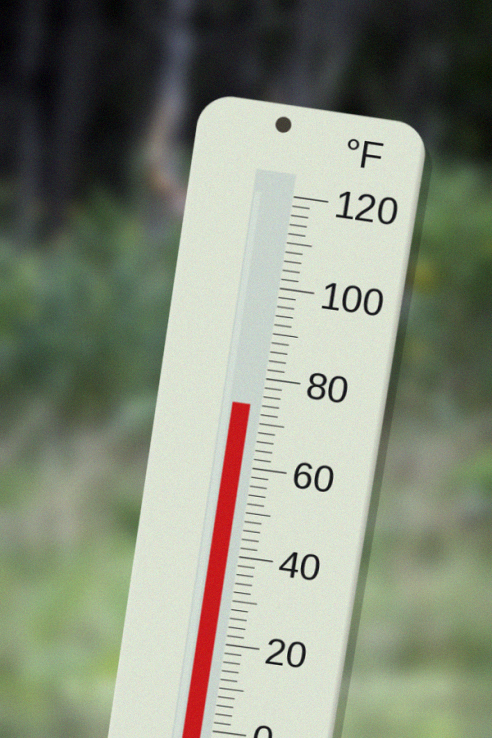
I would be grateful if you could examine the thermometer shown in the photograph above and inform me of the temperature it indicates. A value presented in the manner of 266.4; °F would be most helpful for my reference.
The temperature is 74; °F
